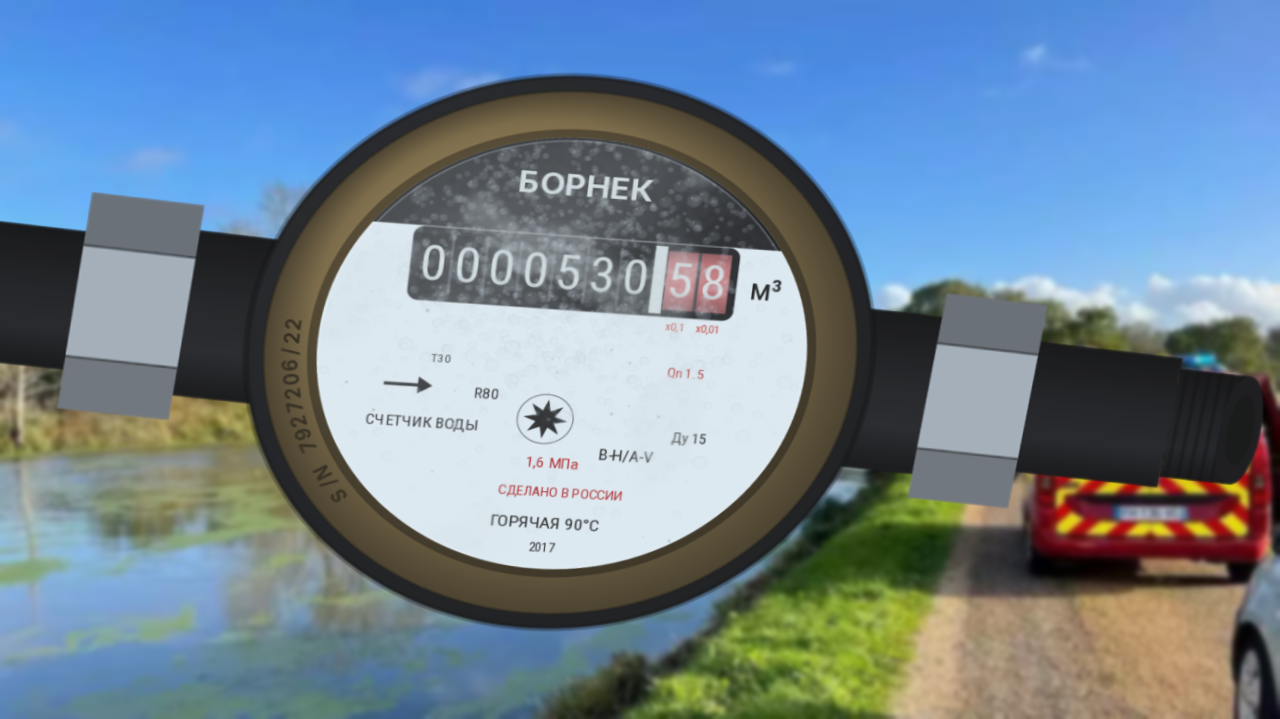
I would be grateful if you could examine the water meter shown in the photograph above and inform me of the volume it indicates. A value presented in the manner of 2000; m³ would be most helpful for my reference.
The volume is 530.58; m³
